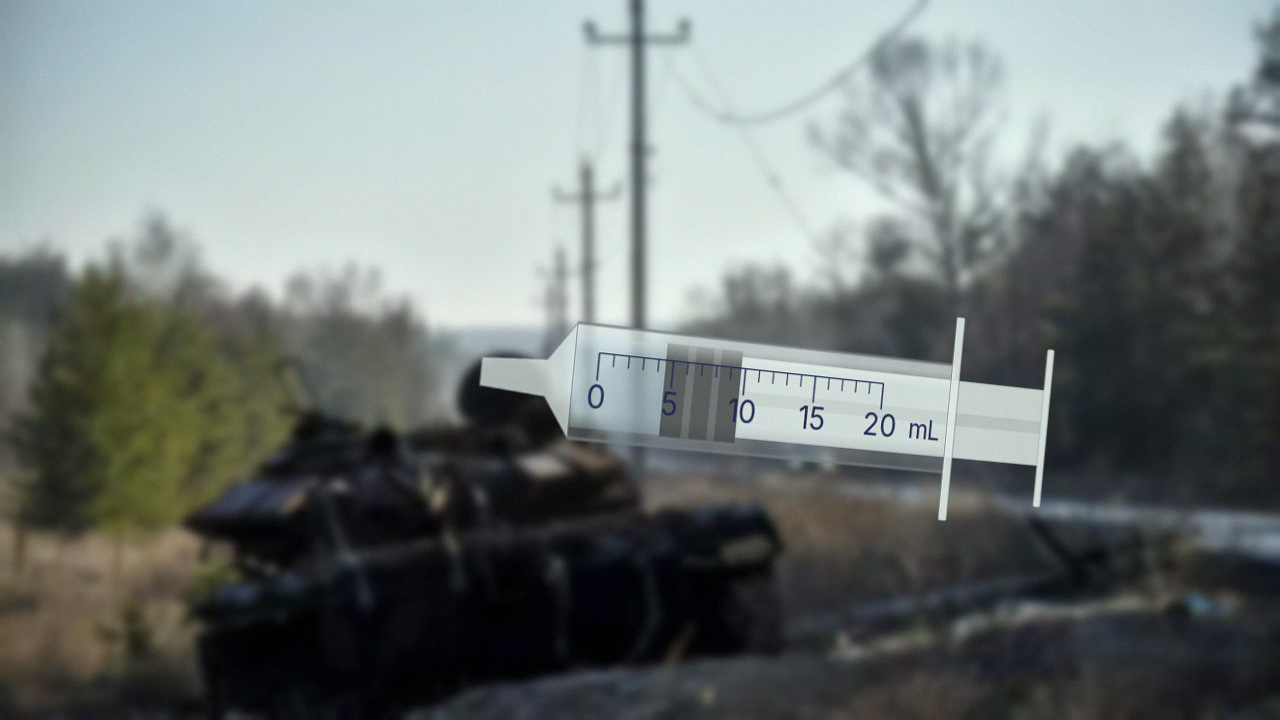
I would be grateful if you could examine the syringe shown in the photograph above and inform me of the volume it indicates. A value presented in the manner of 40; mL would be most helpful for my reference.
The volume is 4.5; mL
